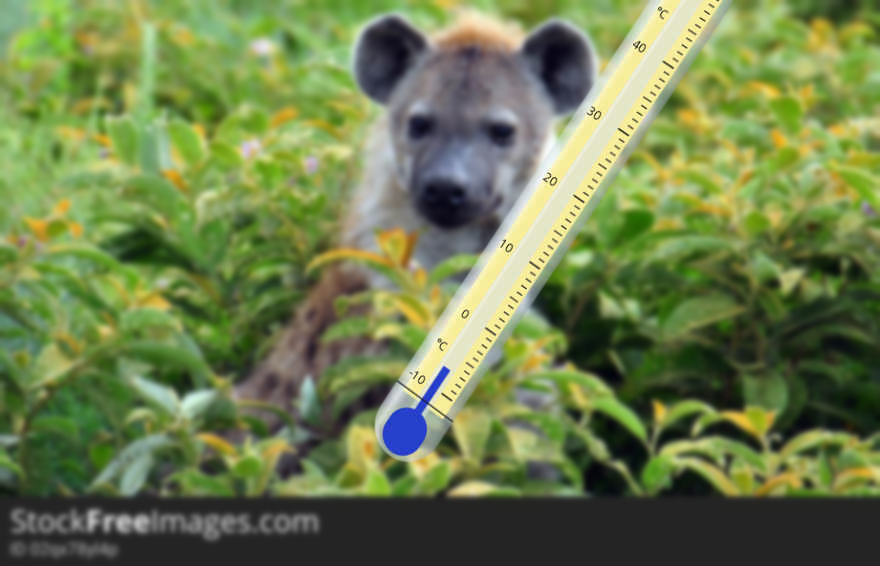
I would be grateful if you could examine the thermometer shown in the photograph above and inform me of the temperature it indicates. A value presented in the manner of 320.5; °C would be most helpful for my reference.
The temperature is -7; °C
